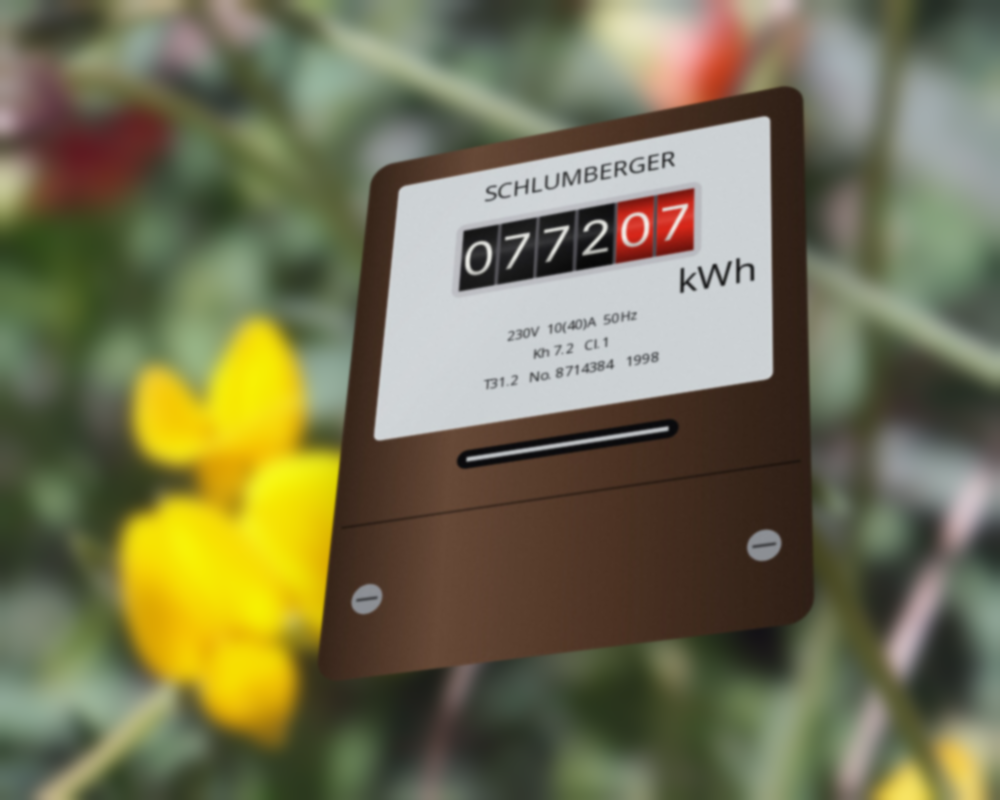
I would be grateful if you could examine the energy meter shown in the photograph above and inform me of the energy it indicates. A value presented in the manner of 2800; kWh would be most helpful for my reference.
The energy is 772.07; kWh
